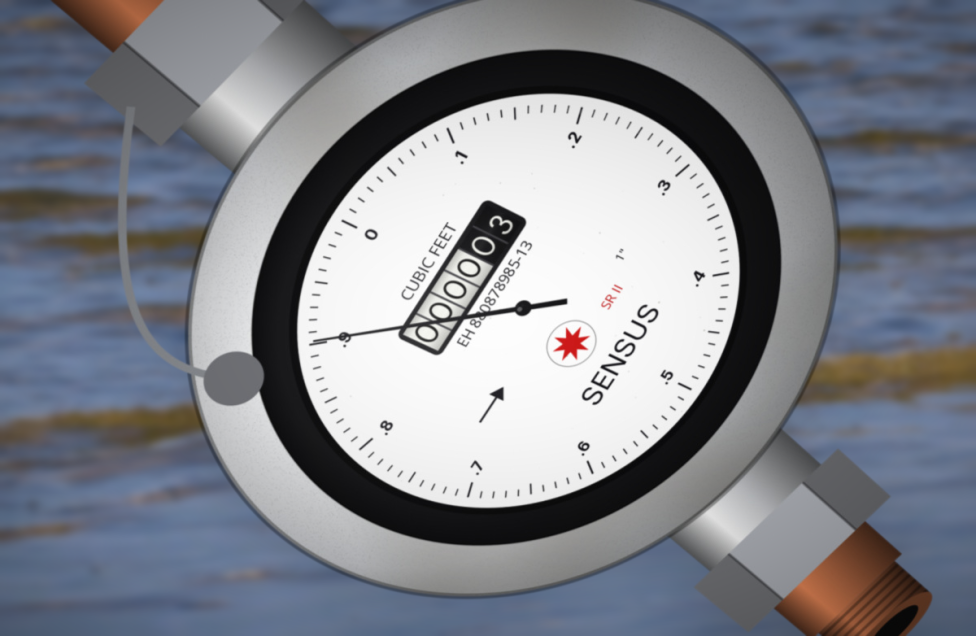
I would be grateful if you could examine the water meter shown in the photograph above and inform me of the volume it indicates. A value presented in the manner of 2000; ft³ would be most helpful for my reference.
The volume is 2.90; ft³
